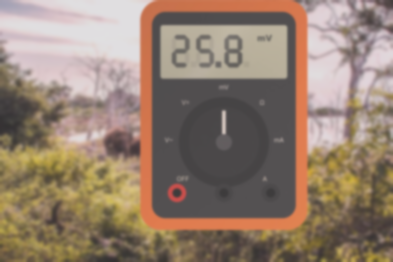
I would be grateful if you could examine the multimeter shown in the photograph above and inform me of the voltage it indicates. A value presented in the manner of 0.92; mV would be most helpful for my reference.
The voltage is 25.8; mV
